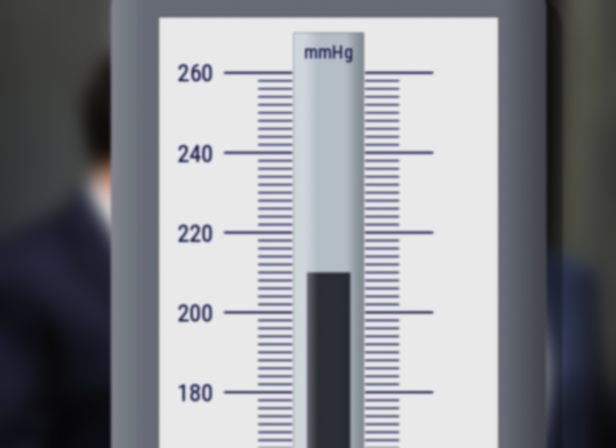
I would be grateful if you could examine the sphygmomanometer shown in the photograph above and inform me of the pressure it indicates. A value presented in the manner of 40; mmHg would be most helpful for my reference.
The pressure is 210; mmHg
